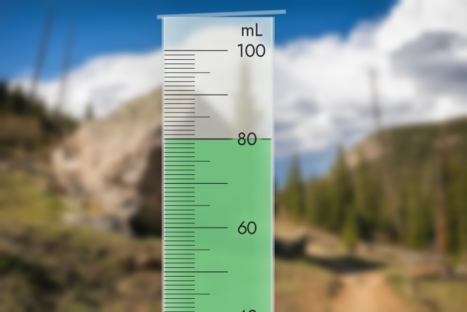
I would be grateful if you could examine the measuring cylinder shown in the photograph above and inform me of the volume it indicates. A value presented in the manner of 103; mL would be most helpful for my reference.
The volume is 80; mL
